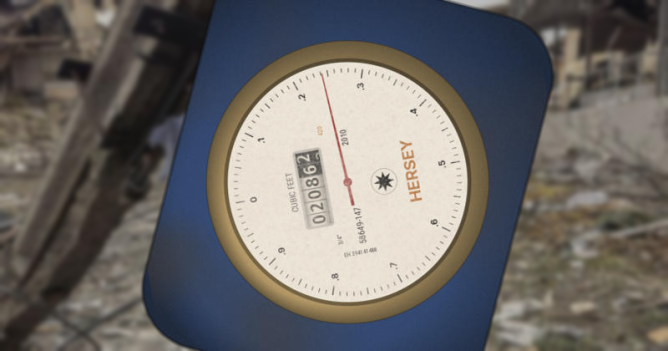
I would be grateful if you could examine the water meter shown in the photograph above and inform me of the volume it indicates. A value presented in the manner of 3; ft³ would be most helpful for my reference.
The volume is 20862.24; ft³
